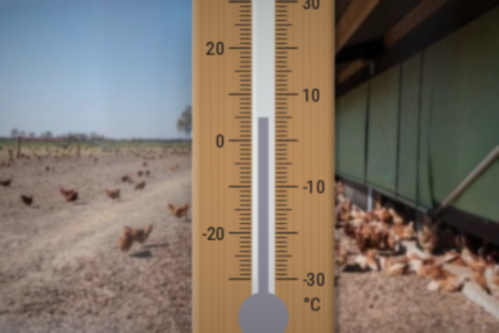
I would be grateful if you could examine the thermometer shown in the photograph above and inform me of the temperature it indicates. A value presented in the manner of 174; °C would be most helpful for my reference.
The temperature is 5; °C
